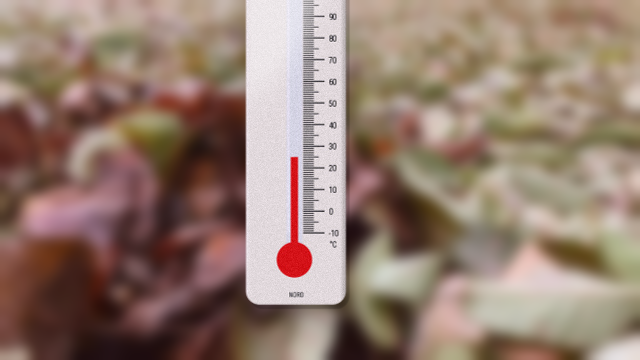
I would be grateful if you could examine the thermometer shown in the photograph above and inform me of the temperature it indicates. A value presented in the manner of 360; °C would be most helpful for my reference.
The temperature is 25; °C
